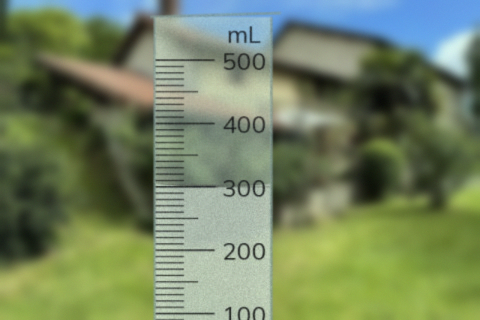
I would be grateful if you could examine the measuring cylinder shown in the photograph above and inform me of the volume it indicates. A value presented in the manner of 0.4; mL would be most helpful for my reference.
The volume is 300; mL
